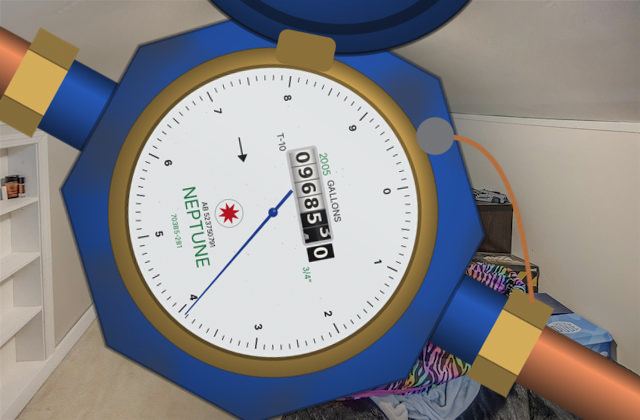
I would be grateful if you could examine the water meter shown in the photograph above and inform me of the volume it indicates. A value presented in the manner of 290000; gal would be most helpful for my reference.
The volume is 968533.9; gal
